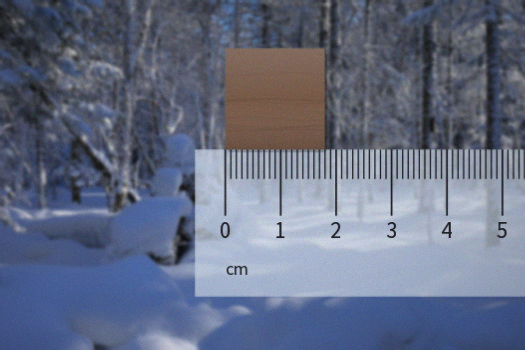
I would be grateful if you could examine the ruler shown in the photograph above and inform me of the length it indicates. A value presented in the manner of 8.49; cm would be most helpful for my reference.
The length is 1.8; cm
